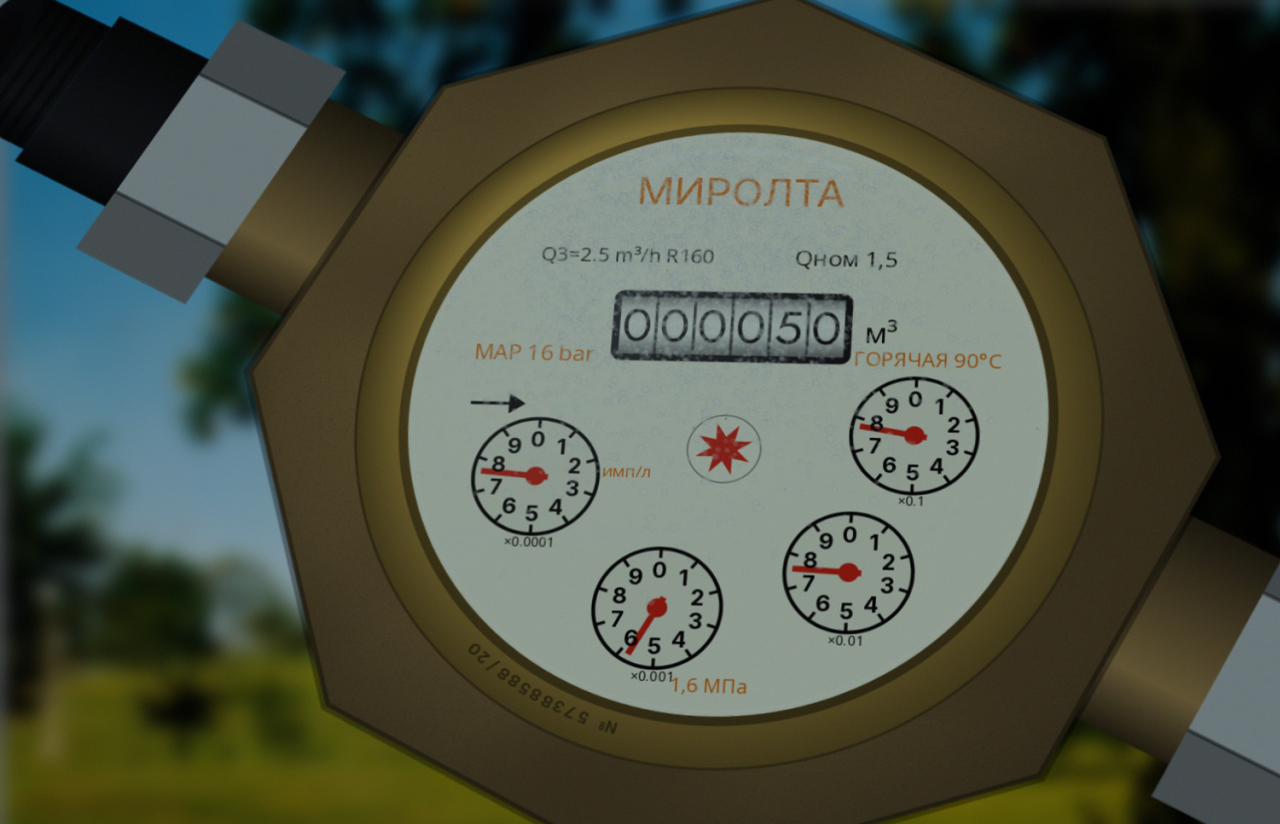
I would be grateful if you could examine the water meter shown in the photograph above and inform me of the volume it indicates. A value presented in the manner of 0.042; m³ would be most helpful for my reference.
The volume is 50.7757; m³
